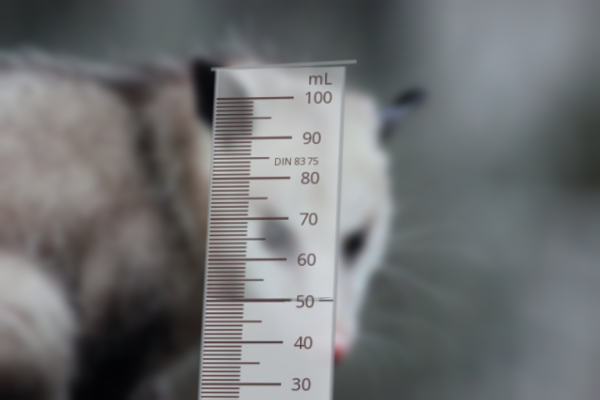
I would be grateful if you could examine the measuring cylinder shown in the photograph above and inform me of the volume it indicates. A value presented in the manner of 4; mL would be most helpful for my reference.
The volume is 50; mL
